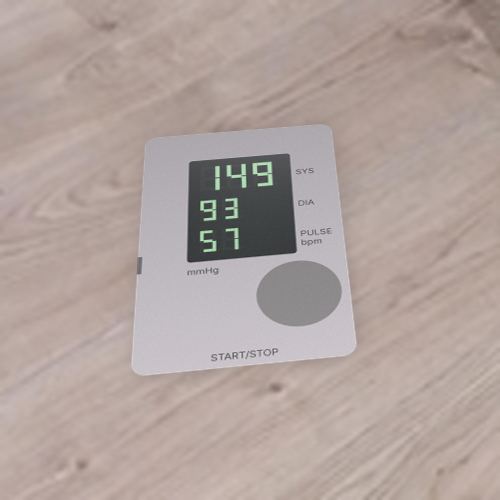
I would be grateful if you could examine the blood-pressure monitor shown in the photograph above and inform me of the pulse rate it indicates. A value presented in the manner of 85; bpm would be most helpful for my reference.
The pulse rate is 57; bpm
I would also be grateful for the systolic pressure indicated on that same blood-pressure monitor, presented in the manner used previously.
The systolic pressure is 149; mmHg
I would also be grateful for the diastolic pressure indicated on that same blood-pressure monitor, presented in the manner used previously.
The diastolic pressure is 93; mmHg
